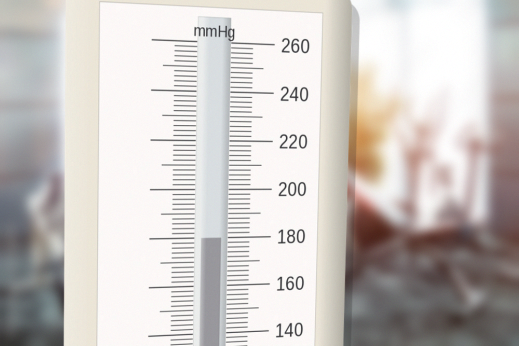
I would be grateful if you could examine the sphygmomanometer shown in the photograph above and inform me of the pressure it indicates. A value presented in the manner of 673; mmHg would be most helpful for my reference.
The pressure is 180; mmHg
